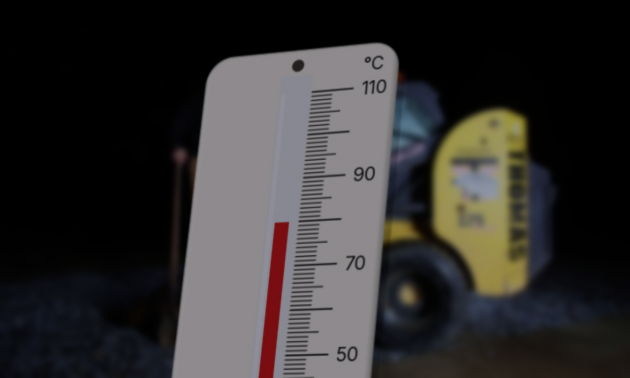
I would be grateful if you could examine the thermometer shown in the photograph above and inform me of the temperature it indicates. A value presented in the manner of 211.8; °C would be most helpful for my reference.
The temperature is 80; °C
